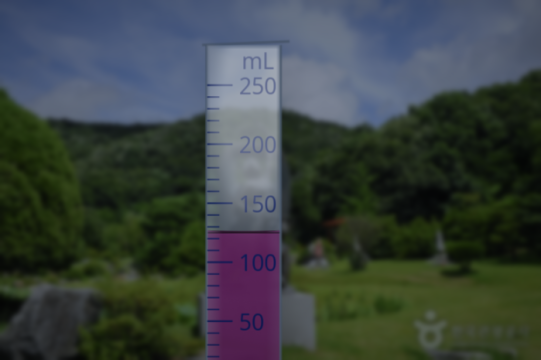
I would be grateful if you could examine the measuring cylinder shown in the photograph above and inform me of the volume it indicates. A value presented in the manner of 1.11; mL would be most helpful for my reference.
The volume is 125; mL
